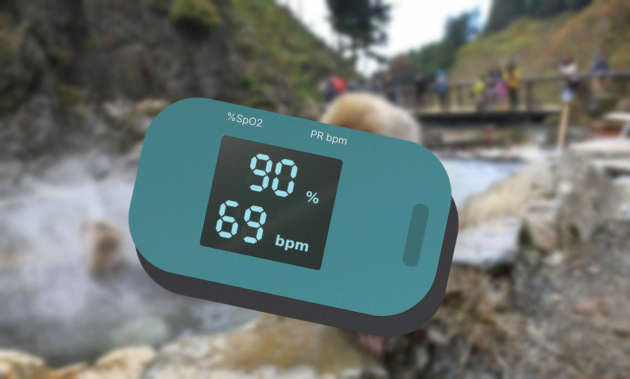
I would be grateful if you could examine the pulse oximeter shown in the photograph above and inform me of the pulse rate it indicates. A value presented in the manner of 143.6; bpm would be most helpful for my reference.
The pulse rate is 69; bpm
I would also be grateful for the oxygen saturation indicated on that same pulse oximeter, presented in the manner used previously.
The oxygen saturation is 90; %
